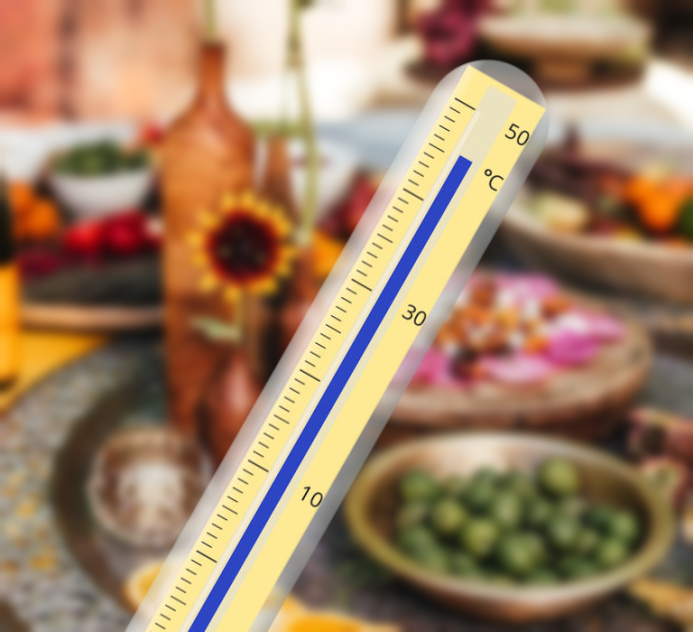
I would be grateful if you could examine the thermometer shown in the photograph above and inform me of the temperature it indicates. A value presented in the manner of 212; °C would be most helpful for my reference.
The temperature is 45.5; °C
